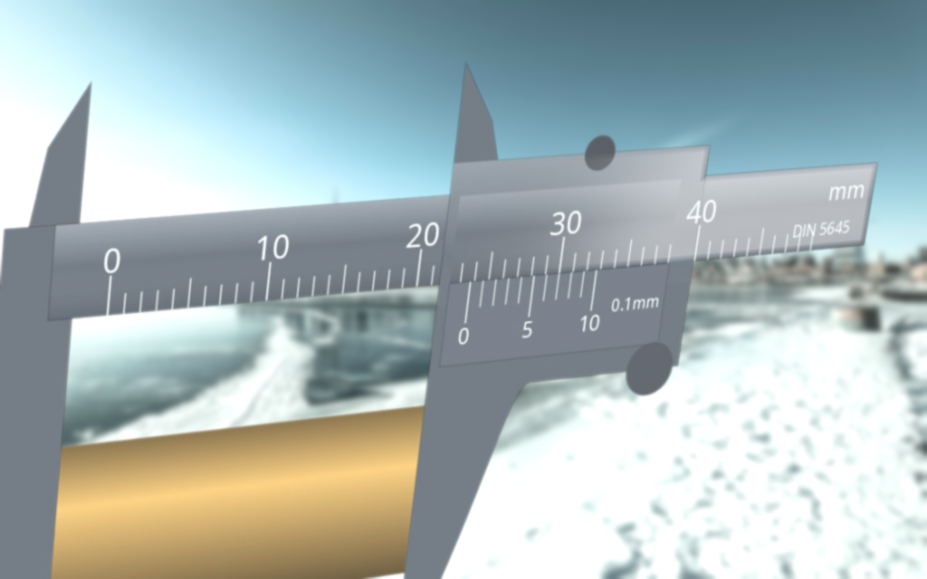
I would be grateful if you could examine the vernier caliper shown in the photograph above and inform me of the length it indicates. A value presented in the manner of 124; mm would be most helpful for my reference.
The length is 23.7; mm
